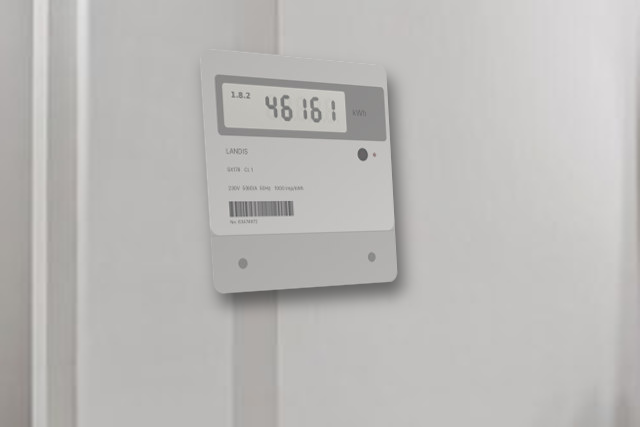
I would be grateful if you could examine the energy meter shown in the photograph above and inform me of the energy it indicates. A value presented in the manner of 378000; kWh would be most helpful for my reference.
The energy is 46161; kWh
